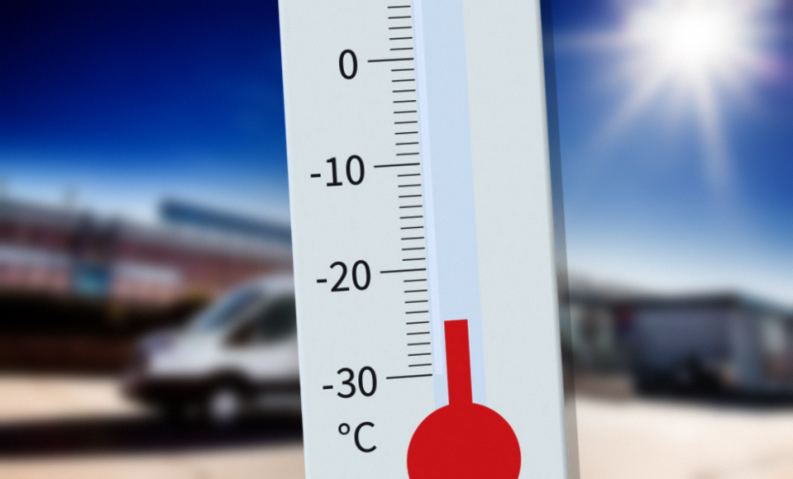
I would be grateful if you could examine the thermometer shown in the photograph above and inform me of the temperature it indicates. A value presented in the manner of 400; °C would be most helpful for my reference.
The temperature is -25; °C
